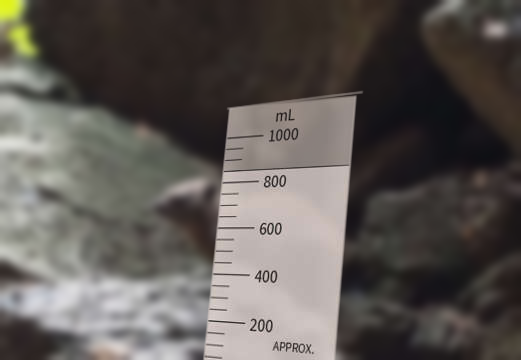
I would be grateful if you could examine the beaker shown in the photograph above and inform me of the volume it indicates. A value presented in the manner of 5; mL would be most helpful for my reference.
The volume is 850; mL
